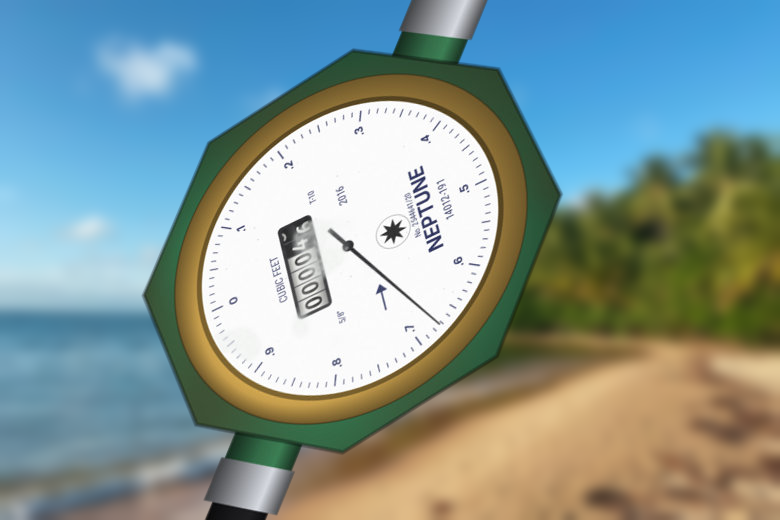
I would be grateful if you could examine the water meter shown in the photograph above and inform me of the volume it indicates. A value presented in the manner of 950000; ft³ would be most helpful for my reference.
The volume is 45.67; ft³
